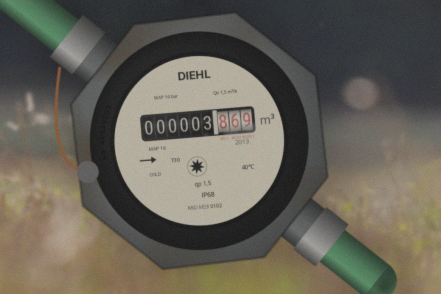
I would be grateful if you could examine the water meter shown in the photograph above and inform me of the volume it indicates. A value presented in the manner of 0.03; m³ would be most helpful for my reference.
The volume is 3.869; m³
